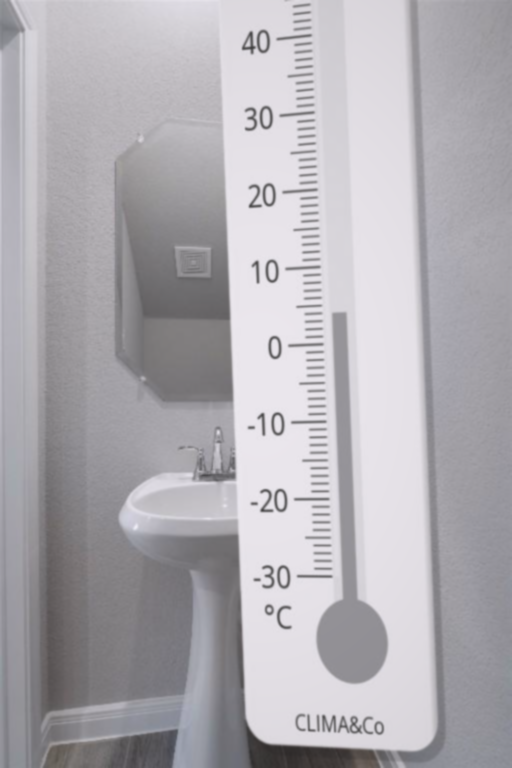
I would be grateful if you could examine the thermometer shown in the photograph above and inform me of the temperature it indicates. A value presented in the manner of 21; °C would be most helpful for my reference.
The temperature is 4; °C
